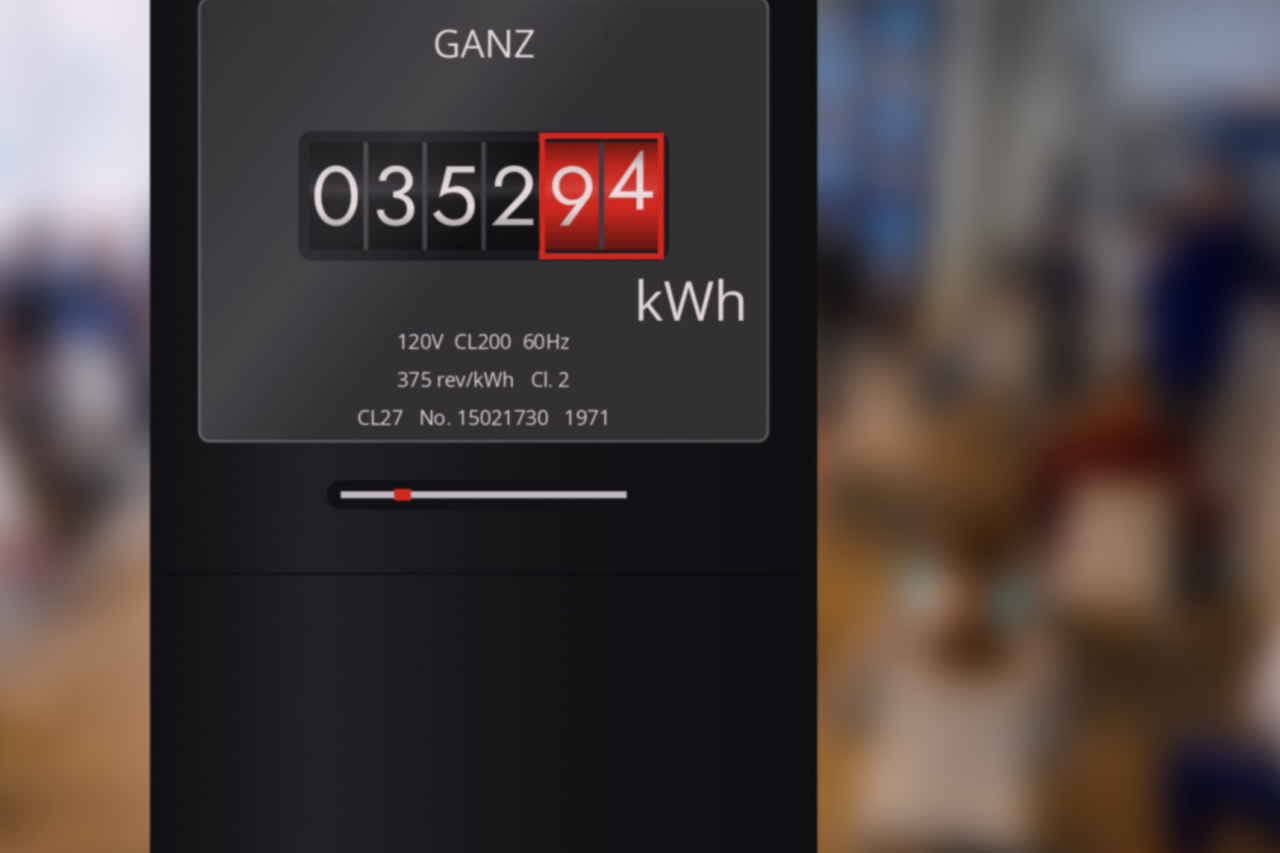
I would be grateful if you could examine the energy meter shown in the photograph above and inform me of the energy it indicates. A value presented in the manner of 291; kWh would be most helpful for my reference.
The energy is 352.94; kWh
